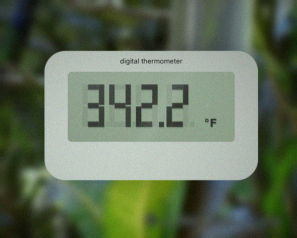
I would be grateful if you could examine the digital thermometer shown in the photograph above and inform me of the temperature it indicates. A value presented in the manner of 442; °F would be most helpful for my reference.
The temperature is 342.2; °F
